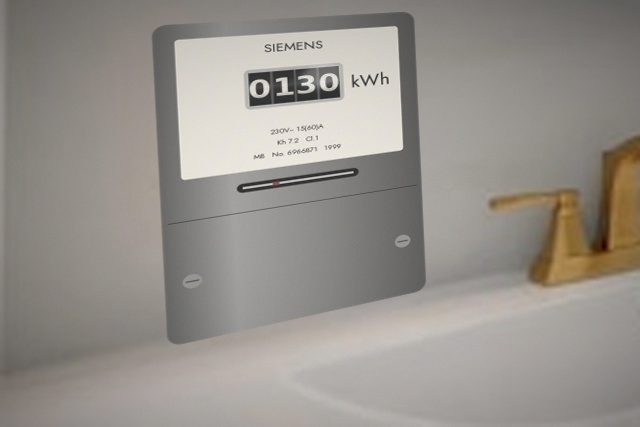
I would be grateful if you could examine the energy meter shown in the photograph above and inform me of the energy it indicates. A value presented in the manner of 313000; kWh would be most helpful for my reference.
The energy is 130; kWh
